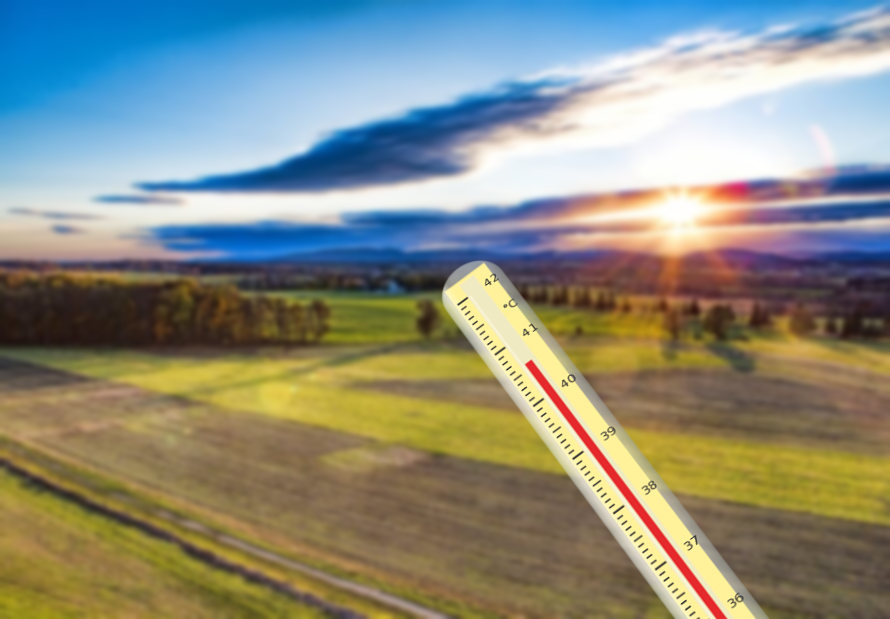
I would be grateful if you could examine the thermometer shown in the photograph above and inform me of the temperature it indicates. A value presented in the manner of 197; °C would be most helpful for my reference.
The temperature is 40.6; °C
